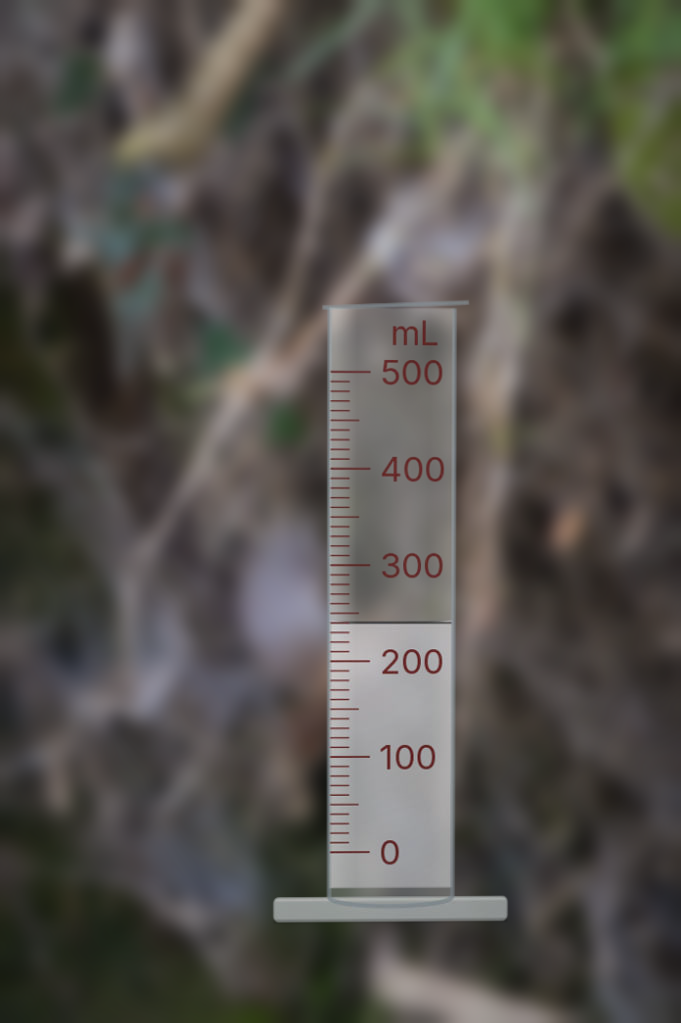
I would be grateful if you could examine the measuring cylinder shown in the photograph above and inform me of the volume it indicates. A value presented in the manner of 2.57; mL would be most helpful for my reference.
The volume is 240; mL
